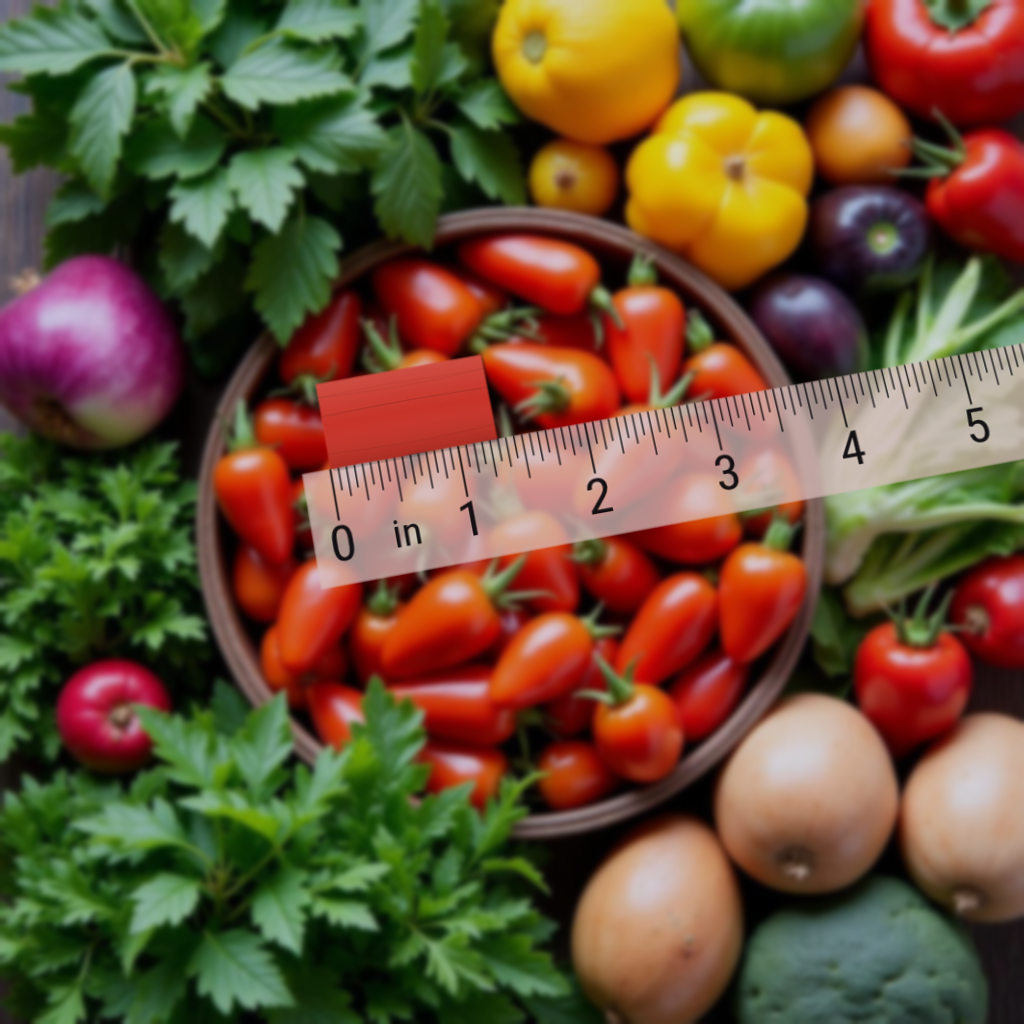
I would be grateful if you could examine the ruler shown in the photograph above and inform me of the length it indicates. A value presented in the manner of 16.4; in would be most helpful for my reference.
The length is 1.3125; in
